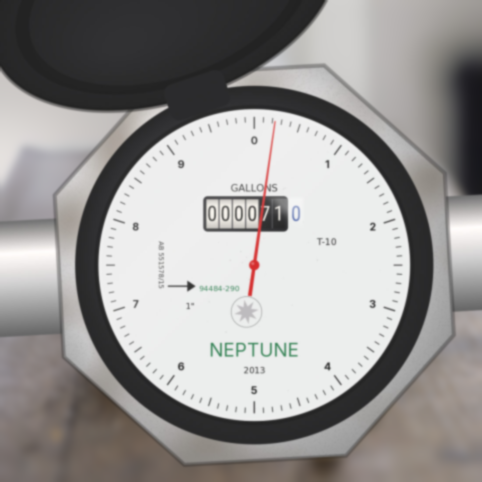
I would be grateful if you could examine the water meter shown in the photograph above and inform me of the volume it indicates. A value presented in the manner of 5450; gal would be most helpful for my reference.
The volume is 710.2; gal
